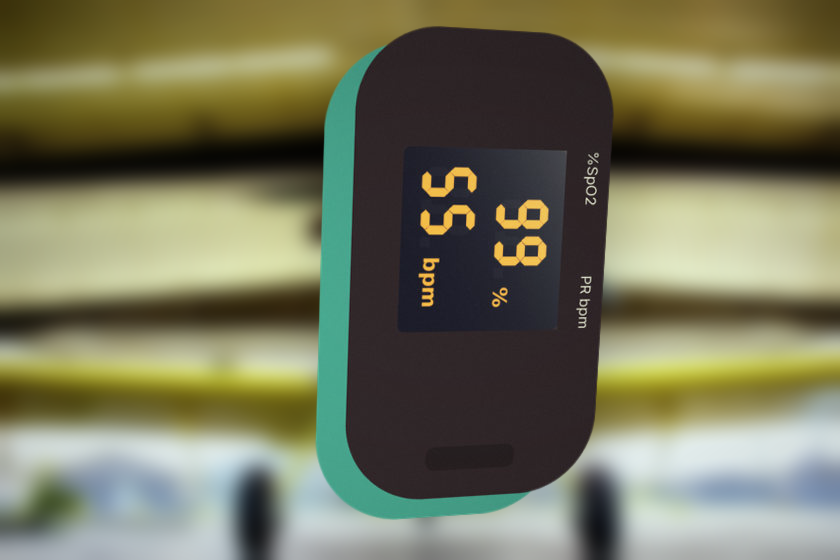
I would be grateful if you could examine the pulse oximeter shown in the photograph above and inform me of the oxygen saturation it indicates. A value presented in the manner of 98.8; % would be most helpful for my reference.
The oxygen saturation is 99; %
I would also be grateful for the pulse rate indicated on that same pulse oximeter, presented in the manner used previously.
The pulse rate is 55; bpm
